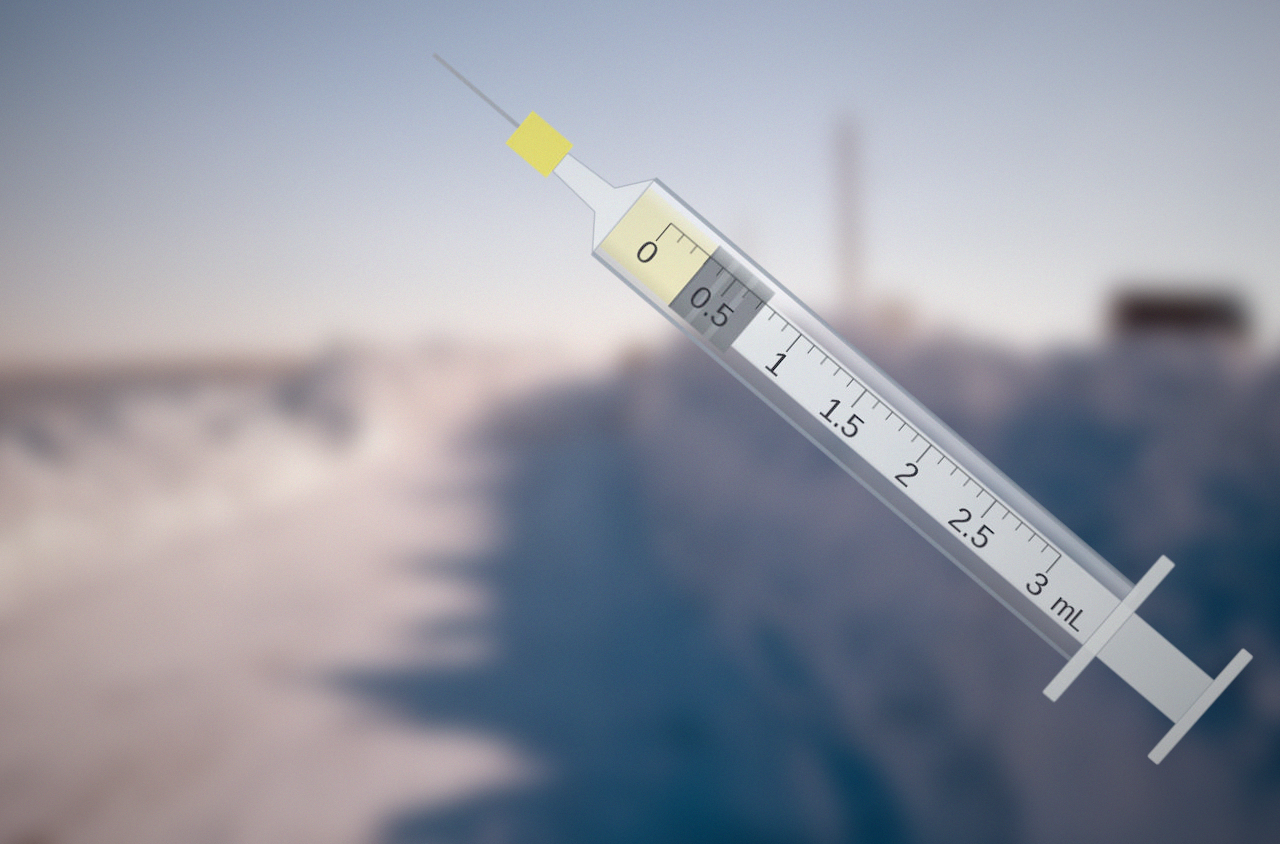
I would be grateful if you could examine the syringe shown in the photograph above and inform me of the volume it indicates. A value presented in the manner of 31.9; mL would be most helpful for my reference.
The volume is 0.3; mL
